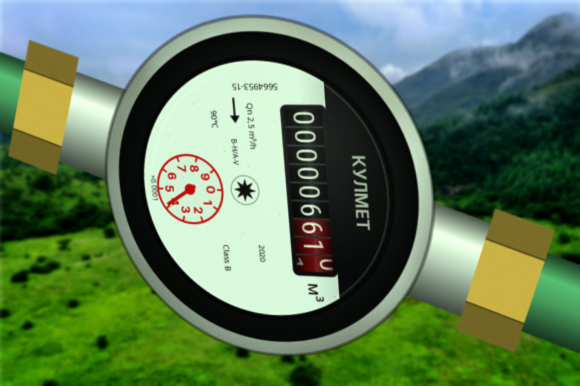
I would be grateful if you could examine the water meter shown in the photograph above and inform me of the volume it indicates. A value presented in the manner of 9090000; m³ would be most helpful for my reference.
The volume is 6.6104; m³
